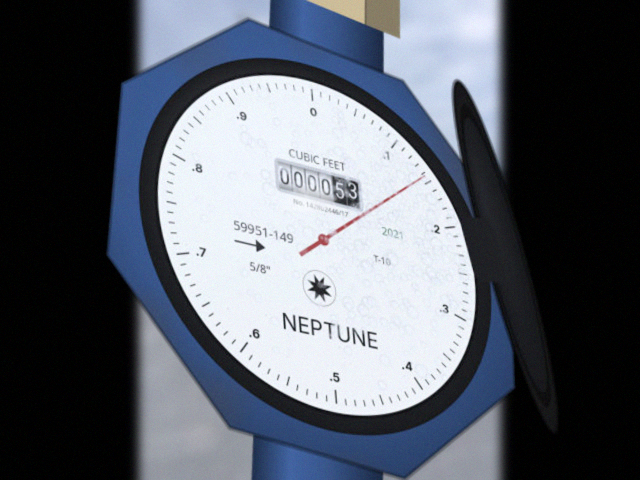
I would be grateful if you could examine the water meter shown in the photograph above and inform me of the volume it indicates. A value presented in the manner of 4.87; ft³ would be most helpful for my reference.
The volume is 53.14; ft³
